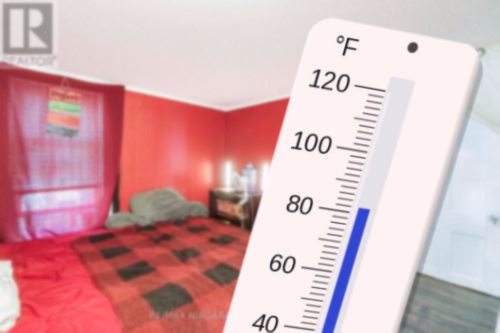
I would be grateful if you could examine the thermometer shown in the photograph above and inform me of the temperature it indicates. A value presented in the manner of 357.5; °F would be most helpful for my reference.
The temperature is 82; °F
